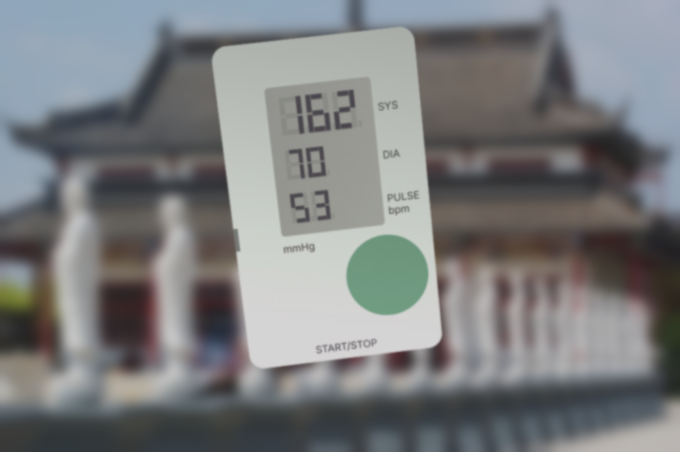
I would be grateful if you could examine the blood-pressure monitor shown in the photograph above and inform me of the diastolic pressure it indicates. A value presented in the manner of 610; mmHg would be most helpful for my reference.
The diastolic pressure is 70; mmHg
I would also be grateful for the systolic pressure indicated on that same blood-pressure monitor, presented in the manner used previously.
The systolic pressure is 162; mmHg
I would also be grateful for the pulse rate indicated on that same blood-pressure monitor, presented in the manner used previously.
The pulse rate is 53; bpm
